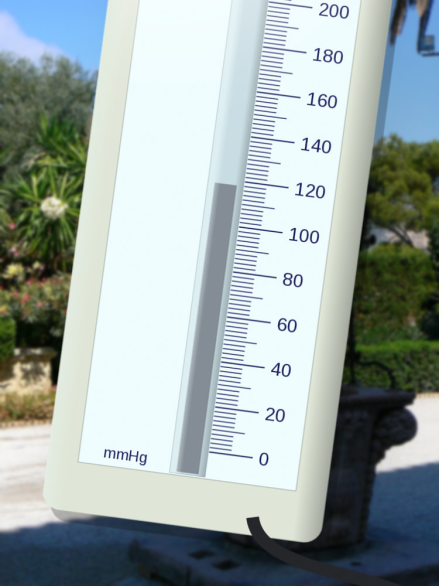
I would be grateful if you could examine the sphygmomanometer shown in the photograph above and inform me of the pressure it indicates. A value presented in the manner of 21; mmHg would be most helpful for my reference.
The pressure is 118; mmHg
